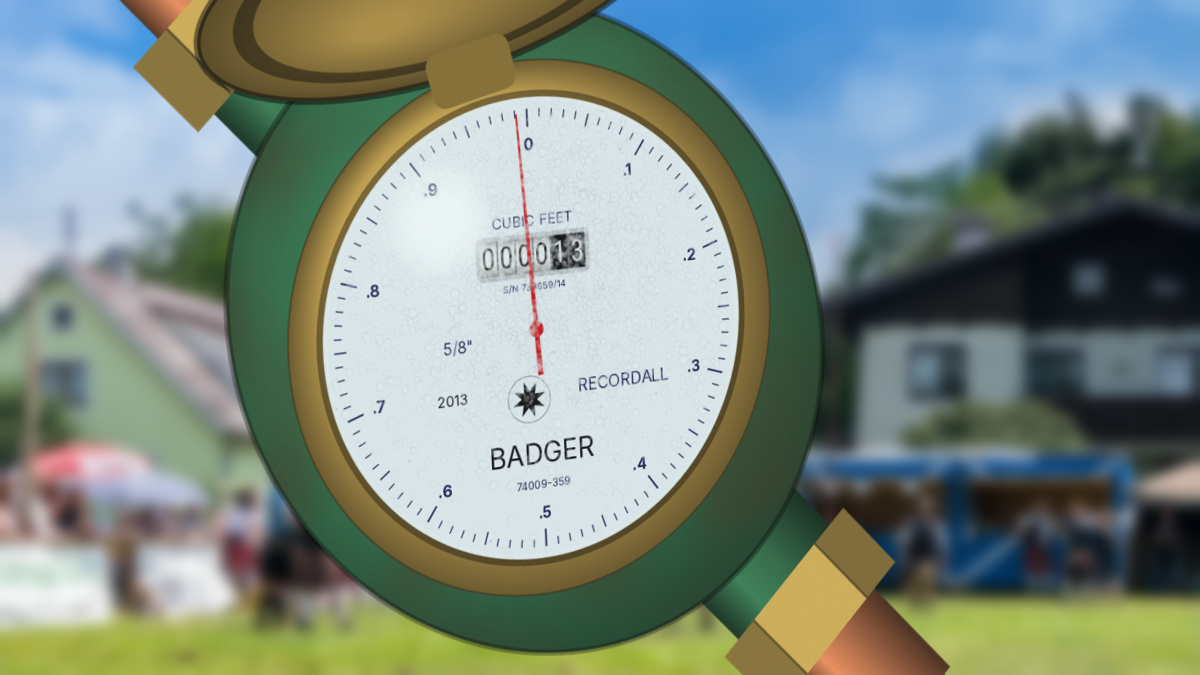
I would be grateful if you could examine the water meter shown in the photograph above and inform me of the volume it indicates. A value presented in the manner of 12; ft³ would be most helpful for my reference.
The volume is 12.99; ft³
